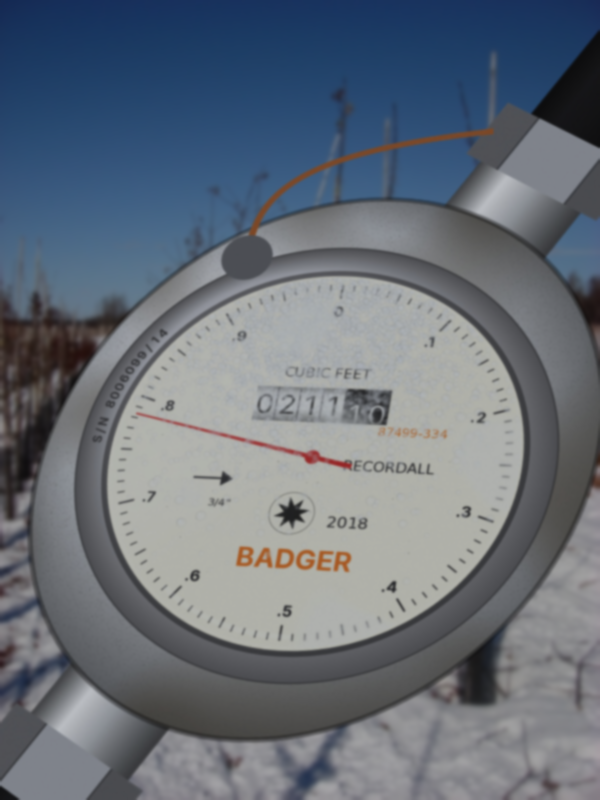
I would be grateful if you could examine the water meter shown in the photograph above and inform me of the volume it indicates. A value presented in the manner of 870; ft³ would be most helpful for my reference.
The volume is 21109.78; ft³
